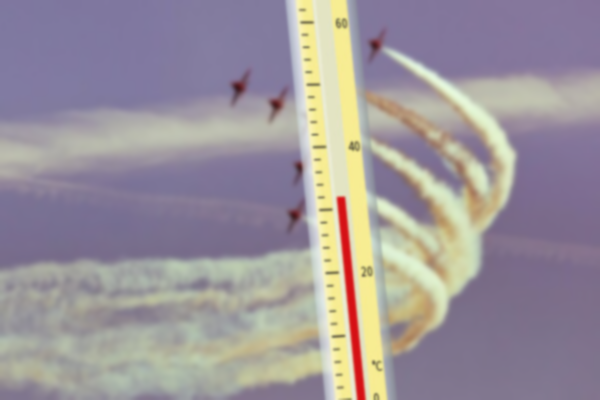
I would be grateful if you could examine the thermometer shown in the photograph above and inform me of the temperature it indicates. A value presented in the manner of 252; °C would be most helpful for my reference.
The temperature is 32; °C
